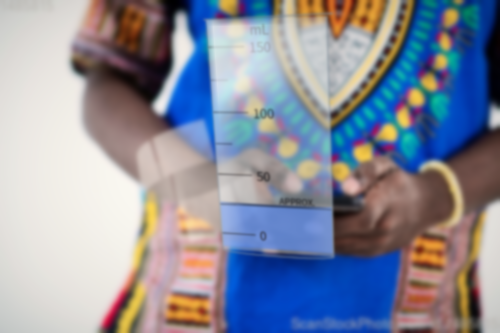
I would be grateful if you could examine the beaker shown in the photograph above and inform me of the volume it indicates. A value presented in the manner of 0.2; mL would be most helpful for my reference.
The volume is 25; mL
